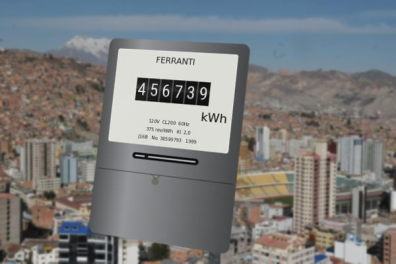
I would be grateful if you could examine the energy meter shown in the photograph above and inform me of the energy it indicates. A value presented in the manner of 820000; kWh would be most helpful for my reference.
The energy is 456739; kWh
